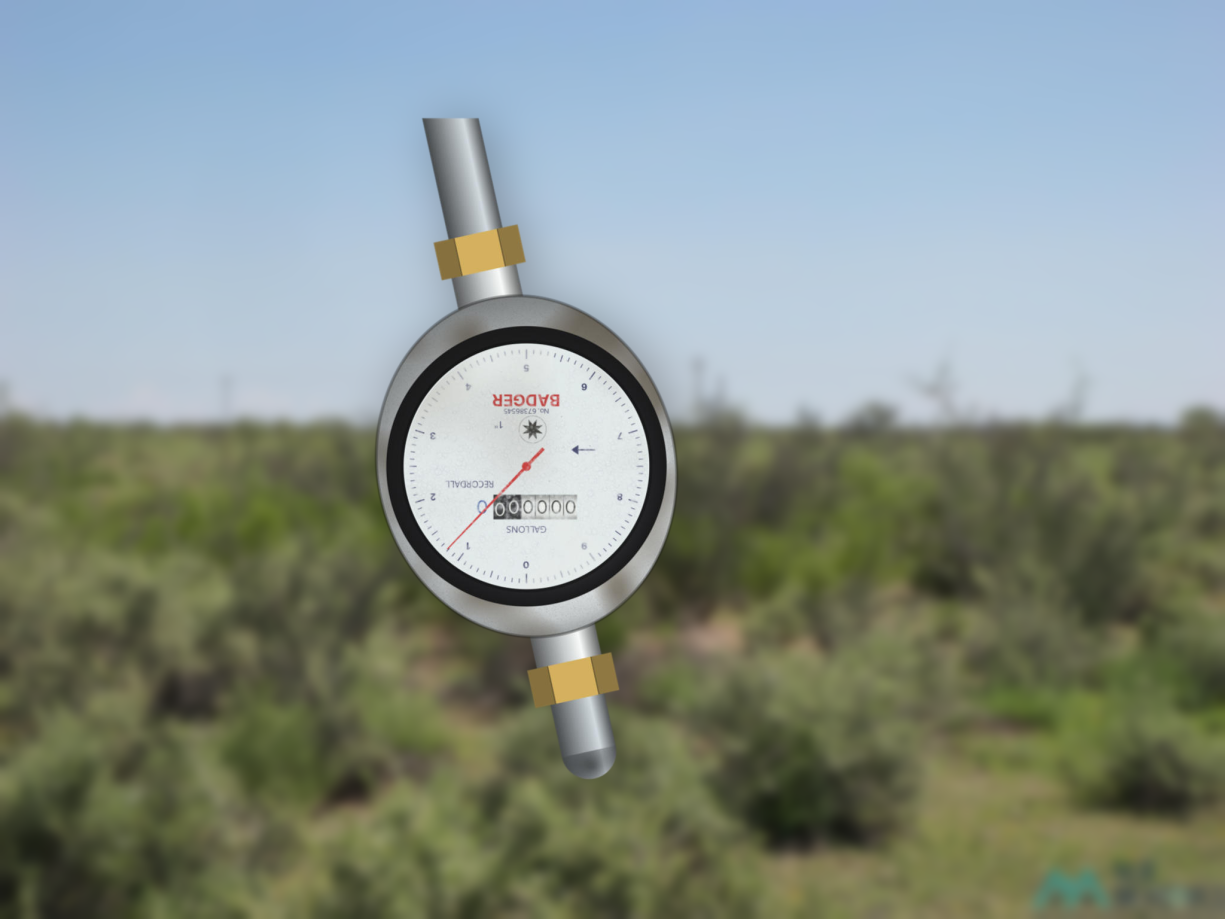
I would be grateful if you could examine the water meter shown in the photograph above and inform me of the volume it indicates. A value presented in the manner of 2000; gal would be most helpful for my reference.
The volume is 1.2; gal
